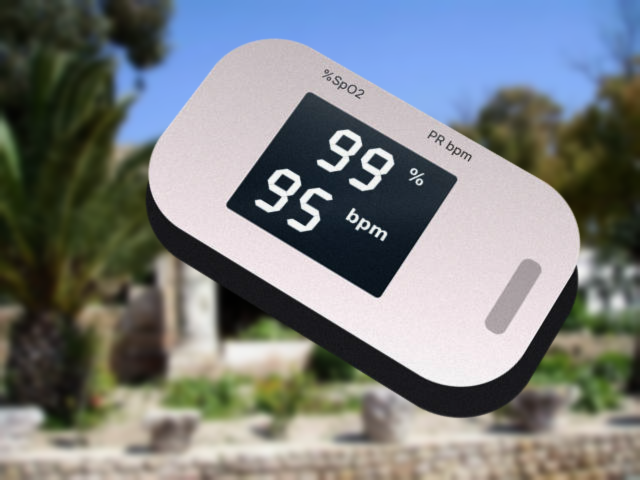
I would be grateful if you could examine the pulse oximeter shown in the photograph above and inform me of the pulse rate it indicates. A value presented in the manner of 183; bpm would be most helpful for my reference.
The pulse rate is 95; bpm
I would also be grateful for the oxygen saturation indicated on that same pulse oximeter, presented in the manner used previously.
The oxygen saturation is 99; %
